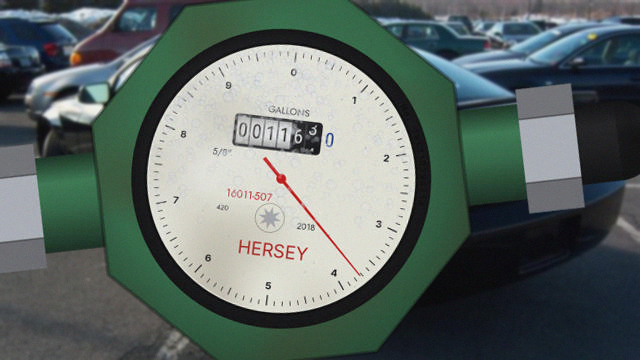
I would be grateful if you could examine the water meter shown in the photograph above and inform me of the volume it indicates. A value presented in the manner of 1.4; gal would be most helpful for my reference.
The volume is 11633.7; gal
